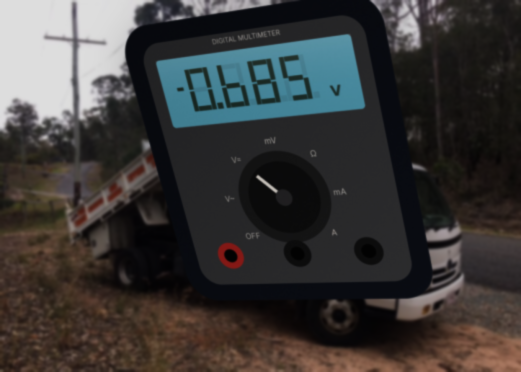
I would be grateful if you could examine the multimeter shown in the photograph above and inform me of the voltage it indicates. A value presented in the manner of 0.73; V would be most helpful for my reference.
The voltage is -0.685; V
